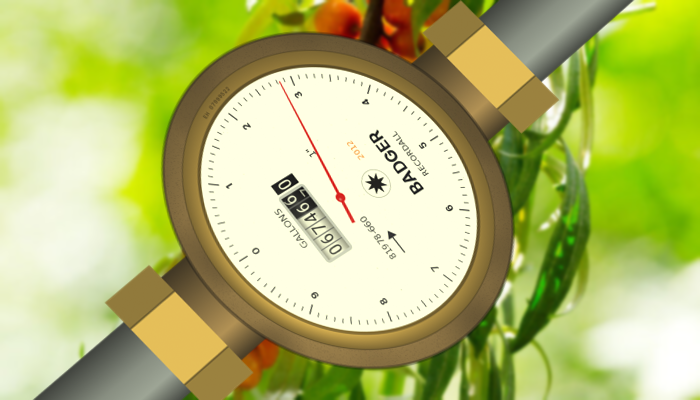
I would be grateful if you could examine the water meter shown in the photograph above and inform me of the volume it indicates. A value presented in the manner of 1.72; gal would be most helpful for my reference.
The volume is 674662.8; gal
